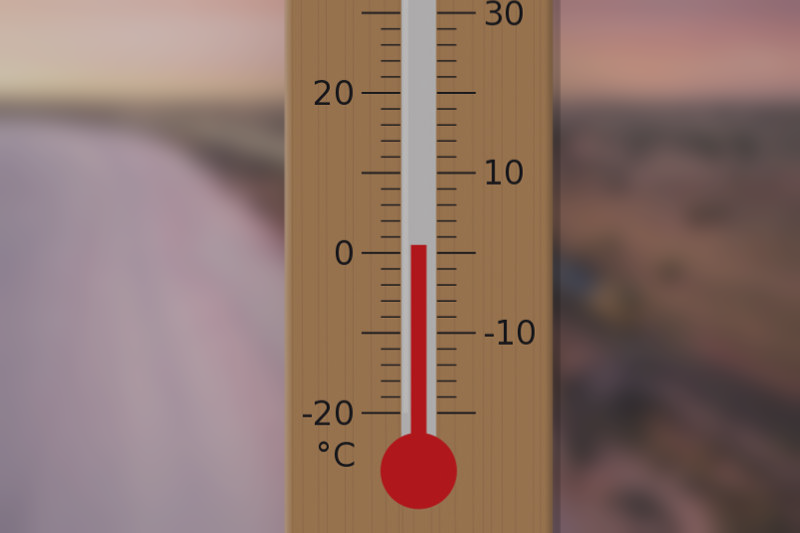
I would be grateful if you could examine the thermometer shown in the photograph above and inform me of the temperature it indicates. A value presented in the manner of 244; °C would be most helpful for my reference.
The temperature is 1; °C
